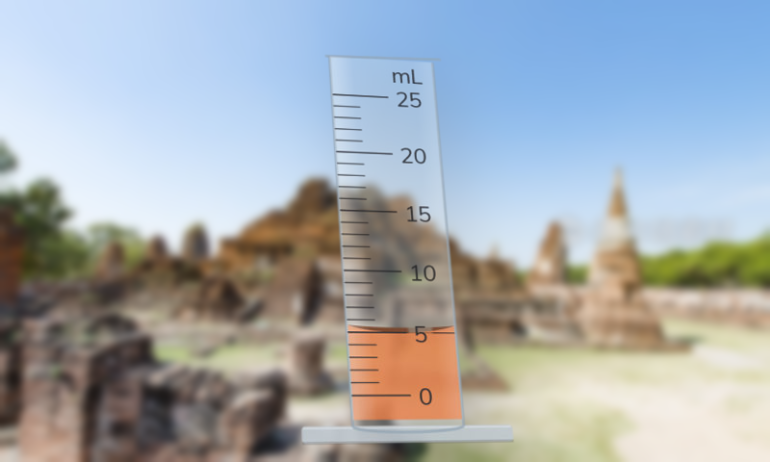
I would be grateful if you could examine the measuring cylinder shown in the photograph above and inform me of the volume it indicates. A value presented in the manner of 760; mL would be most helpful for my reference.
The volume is 5; mL
